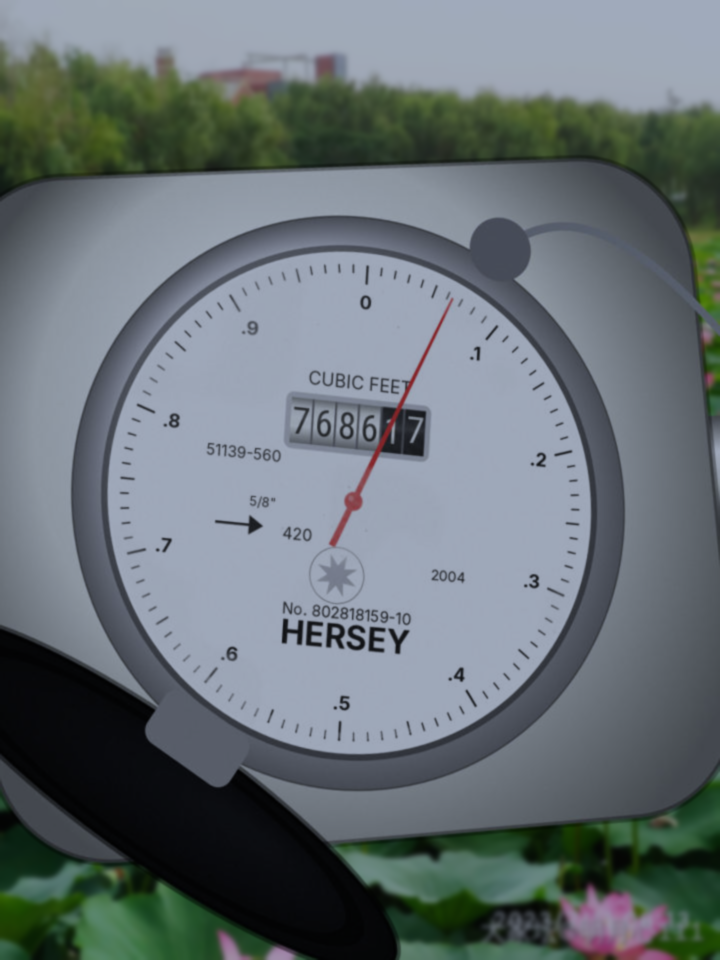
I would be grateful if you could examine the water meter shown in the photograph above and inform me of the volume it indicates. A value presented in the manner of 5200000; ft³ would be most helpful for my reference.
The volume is 768617.06; ft³
